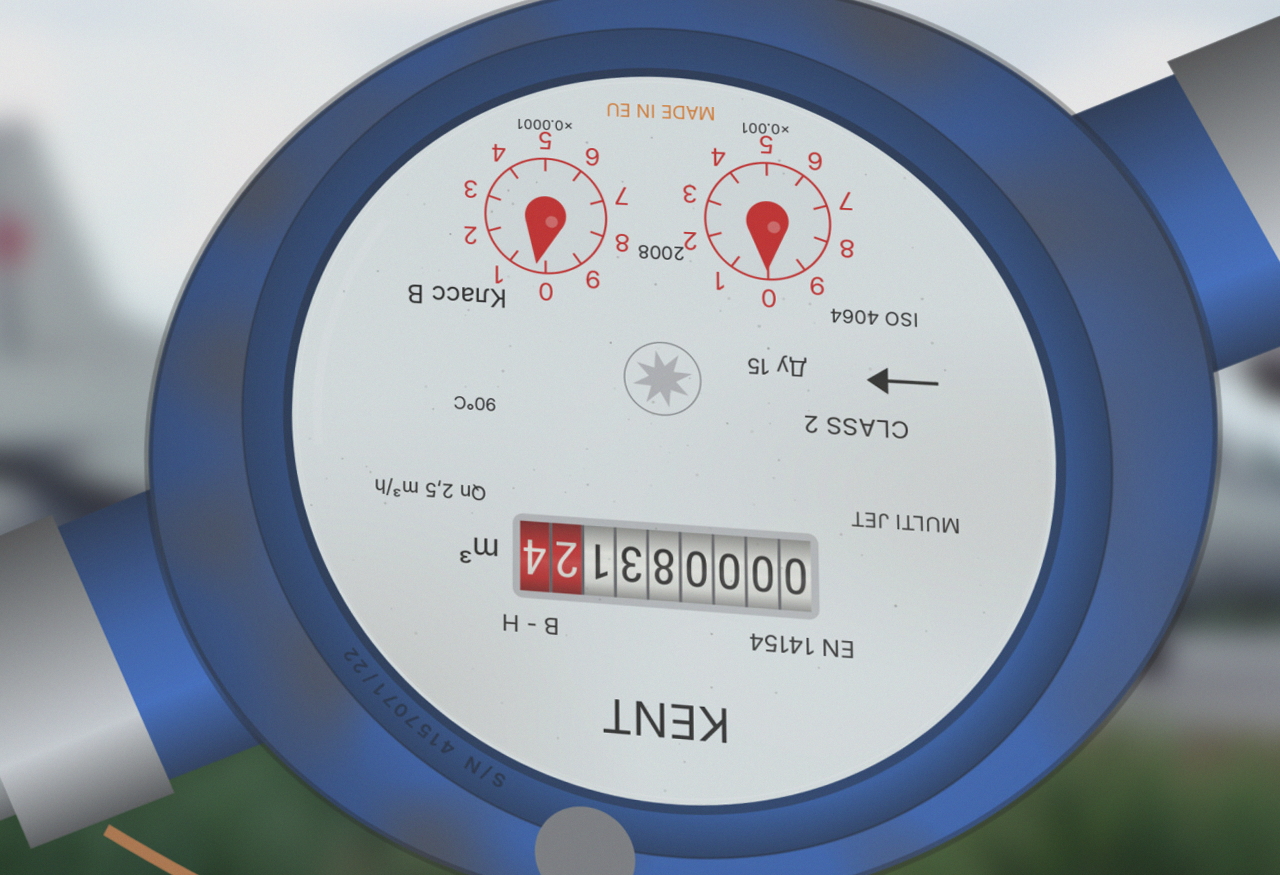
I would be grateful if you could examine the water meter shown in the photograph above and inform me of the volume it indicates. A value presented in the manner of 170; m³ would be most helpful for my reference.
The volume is 831.2400; m³
